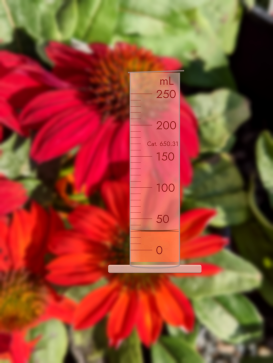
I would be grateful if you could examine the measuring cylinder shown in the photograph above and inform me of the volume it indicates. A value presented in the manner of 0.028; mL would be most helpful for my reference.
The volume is 30; mL
